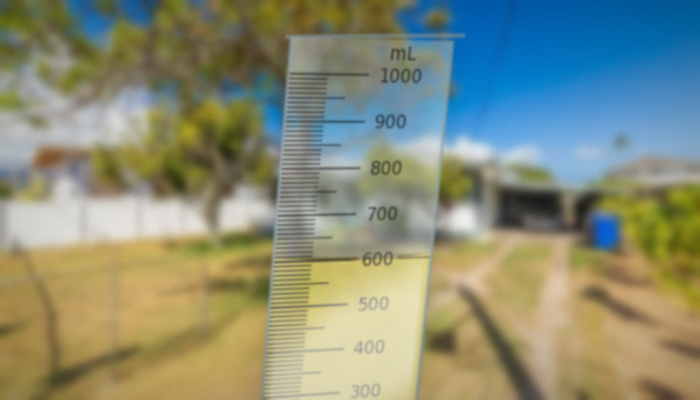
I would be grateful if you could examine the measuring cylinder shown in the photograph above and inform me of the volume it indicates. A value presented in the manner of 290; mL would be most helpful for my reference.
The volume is 600; mL
